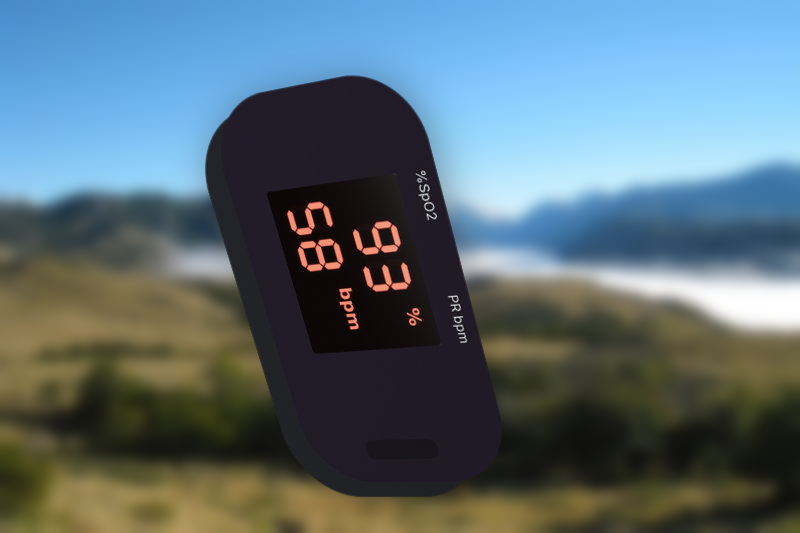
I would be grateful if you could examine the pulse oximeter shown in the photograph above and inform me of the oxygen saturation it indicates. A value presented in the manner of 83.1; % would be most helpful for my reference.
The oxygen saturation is 93; %
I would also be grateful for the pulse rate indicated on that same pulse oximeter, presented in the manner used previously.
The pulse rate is 58; bpm
